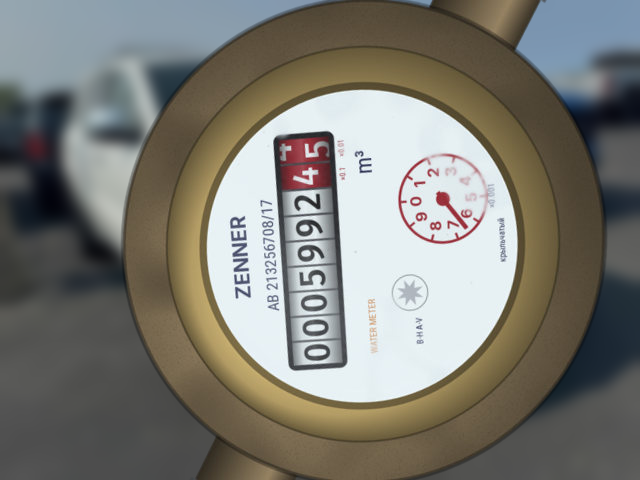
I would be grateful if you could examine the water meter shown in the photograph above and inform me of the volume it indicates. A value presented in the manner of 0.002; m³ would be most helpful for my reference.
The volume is 5992.446; m³
